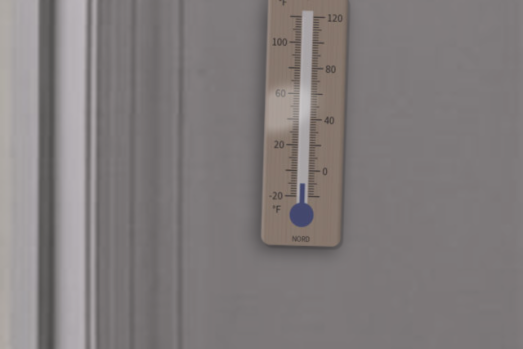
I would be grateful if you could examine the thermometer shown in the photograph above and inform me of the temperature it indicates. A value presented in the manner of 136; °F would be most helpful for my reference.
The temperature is -10; °F
